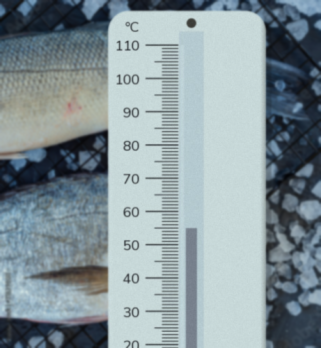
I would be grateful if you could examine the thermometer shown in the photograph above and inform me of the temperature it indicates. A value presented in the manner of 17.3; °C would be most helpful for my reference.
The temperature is 55; °C
